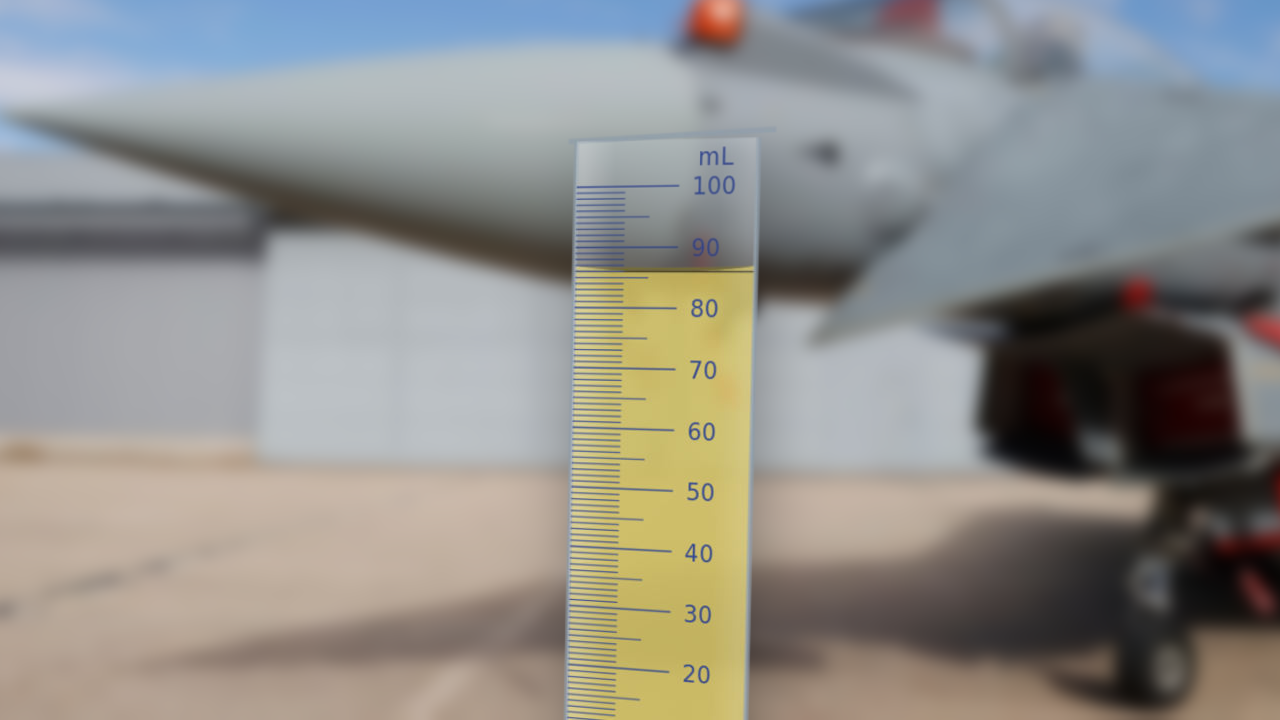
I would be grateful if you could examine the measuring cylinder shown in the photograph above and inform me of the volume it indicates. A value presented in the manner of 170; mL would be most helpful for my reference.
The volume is 86; mL
